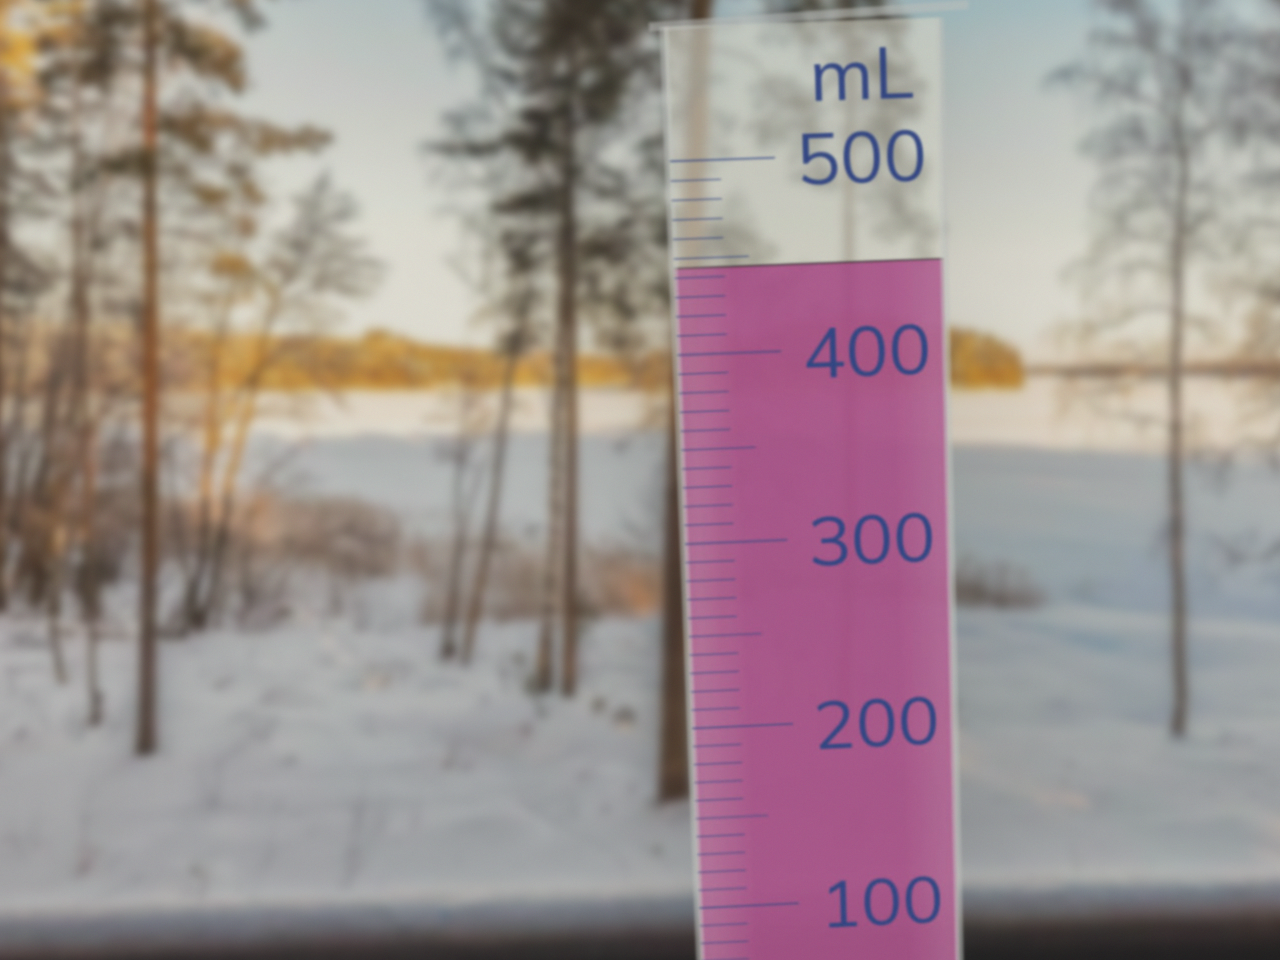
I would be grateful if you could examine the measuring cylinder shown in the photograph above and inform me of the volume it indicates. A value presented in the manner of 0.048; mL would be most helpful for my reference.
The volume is 445; mL
